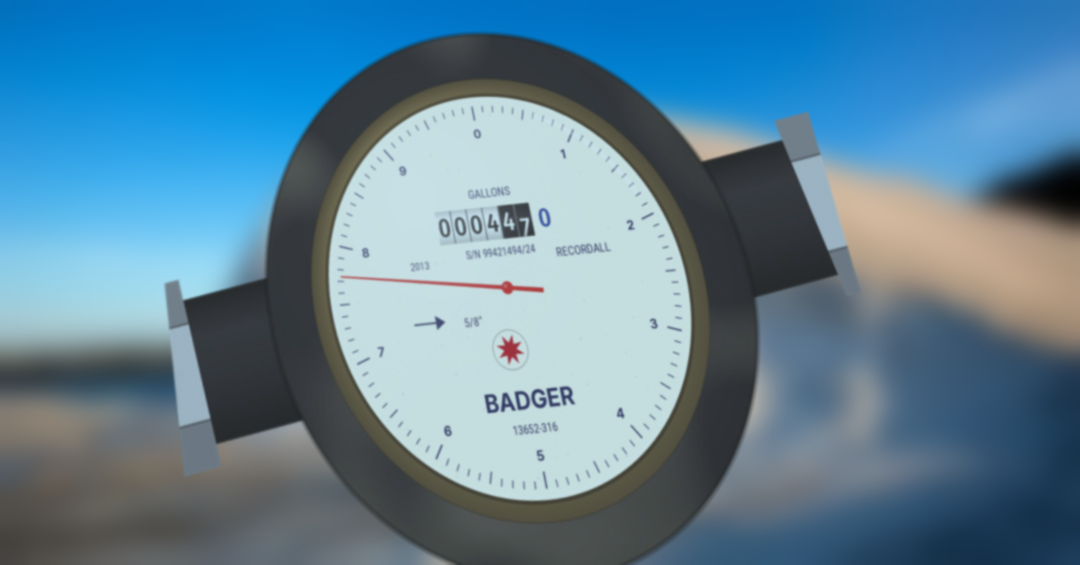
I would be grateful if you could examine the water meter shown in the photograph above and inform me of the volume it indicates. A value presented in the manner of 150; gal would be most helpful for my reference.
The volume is 4467.7; gal
